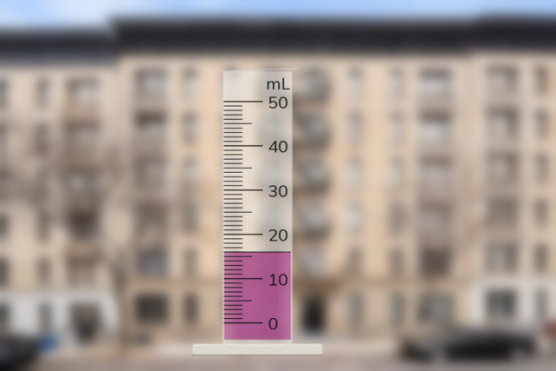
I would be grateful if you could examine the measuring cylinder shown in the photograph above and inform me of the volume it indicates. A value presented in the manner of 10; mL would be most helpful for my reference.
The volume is 16; mL
